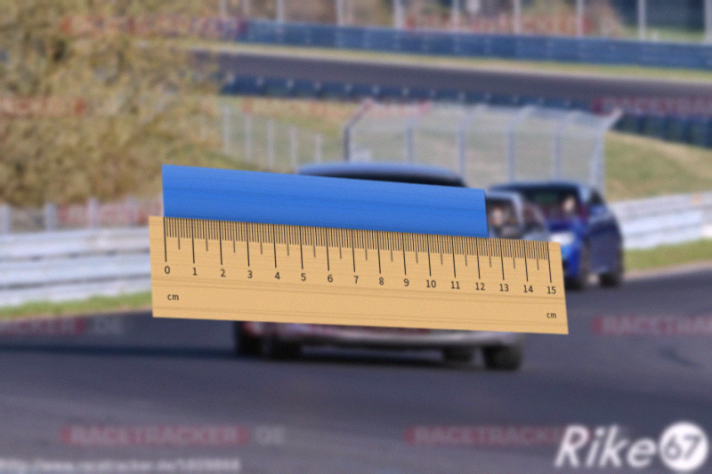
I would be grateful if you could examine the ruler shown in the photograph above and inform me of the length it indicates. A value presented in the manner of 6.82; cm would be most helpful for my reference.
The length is 12.5; cm
